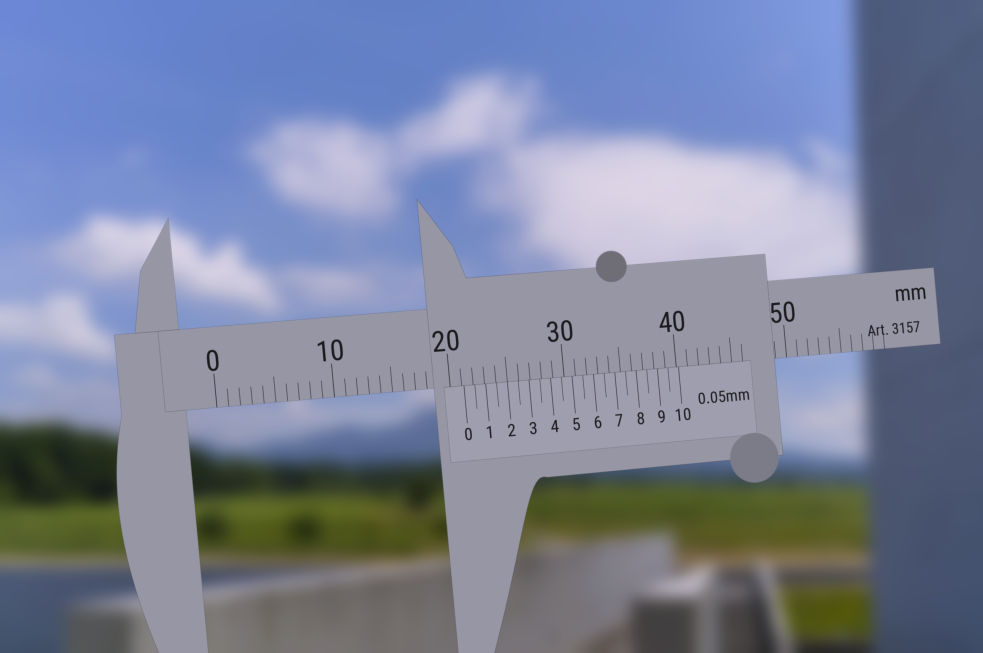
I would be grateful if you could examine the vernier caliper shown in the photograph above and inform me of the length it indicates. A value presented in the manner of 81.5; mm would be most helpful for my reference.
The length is 21.2; mm
